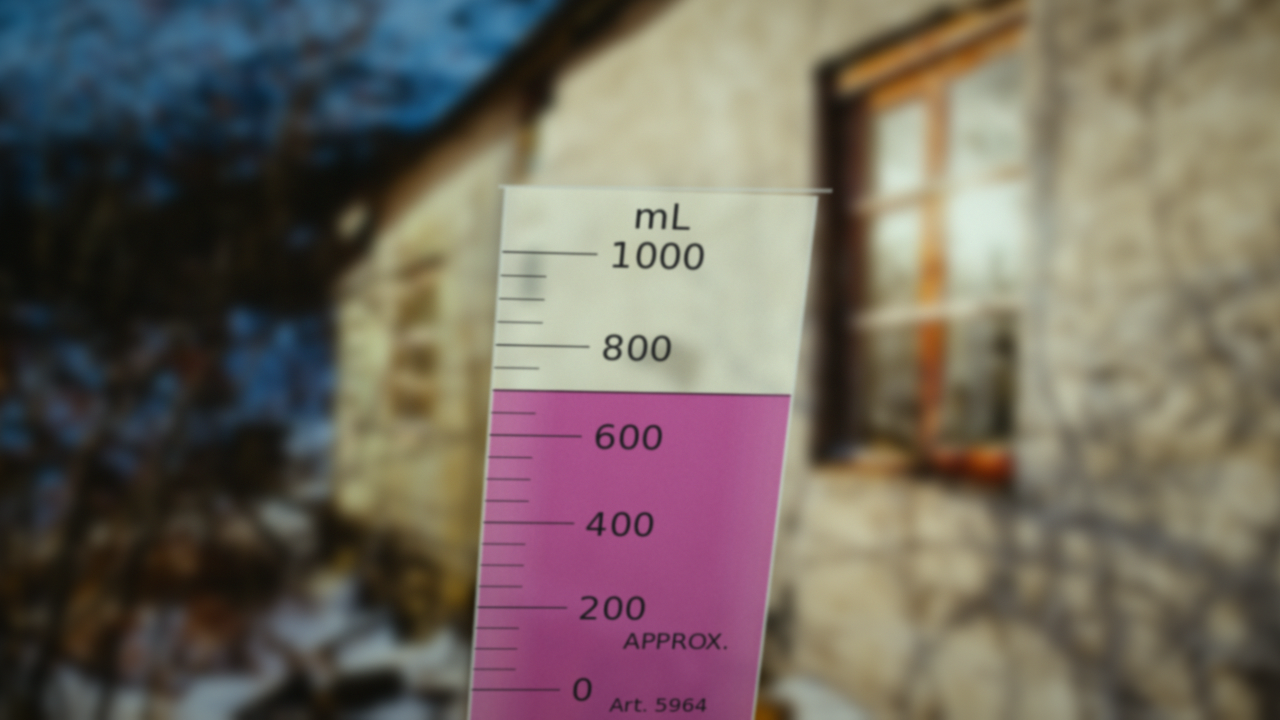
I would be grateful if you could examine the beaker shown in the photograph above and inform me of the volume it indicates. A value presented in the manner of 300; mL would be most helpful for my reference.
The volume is 700; mL
